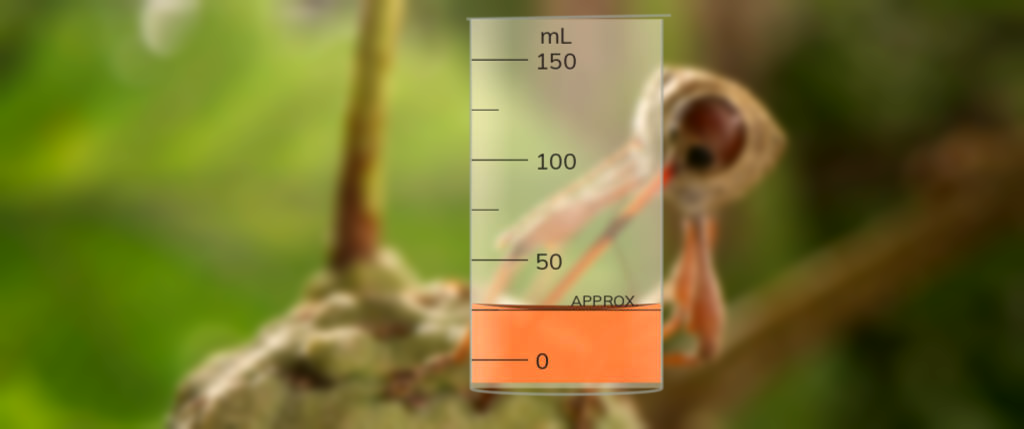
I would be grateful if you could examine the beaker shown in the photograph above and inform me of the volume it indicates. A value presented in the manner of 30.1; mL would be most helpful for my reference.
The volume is 25; mL
